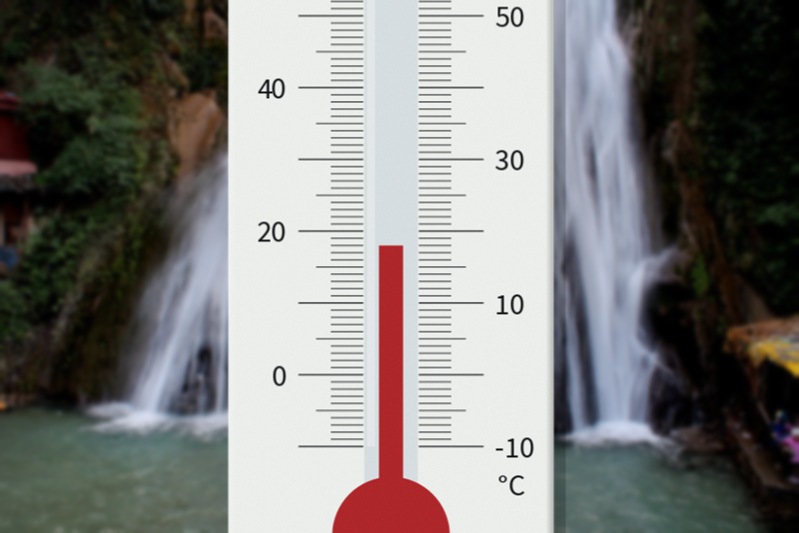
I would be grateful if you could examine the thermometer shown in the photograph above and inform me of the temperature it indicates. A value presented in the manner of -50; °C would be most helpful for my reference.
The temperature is 18; °C
